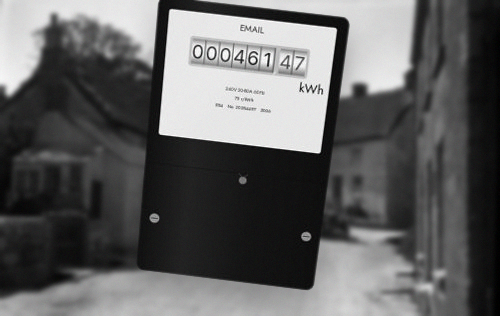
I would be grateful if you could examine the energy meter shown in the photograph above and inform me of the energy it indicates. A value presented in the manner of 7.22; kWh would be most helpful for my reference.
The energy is 461.47; kWh
